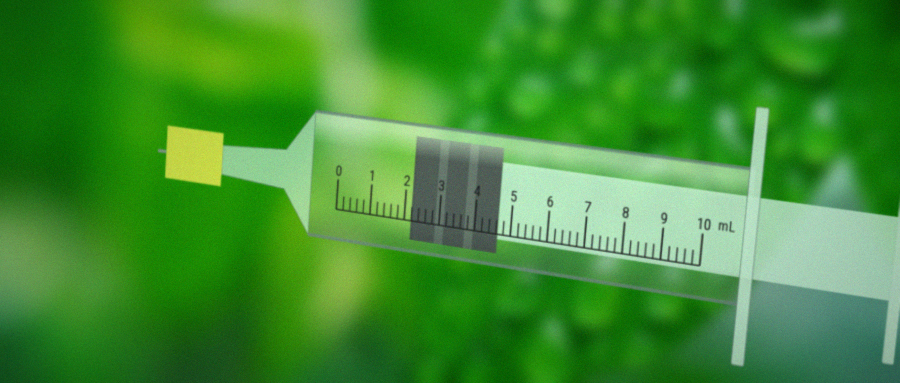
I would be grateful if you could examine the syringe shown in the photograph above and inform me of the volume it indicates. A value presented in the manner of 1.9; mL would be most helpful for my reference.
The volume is 2.2; mL
